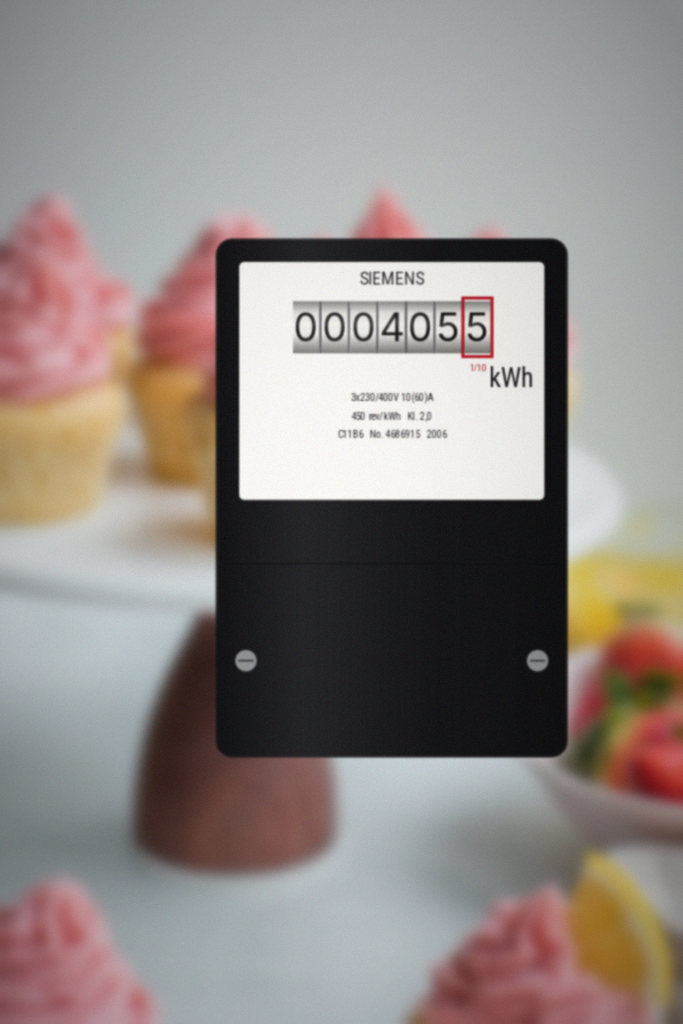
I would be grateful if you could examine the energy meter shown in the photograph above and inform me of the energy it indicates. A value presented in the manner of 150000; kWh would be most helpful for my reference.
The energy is 405.5; kWh
